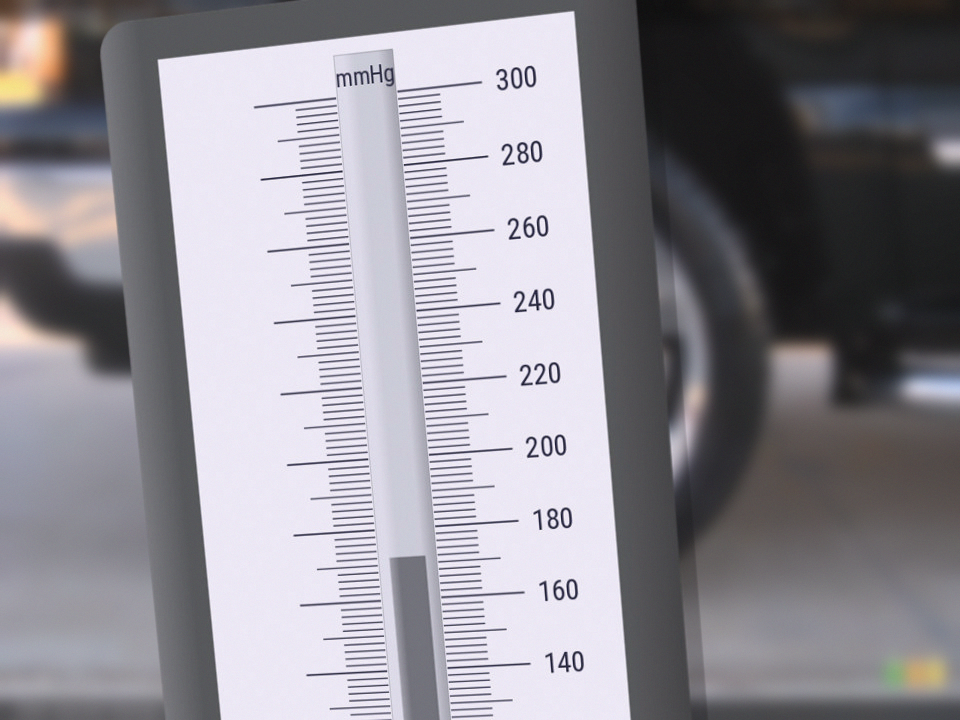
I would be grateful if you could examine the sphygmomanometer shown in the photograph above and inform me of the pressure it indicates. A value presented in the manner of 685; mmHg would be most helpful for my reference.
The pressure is 172; mmHg
